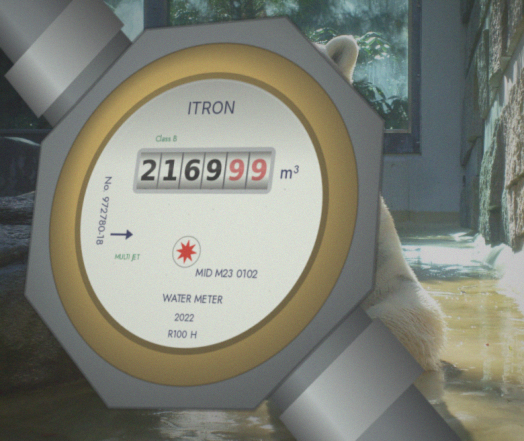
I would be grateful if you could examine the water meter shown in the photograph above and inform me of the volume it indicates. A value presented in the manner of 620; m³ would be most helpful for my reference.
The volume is 2169.99; m³
